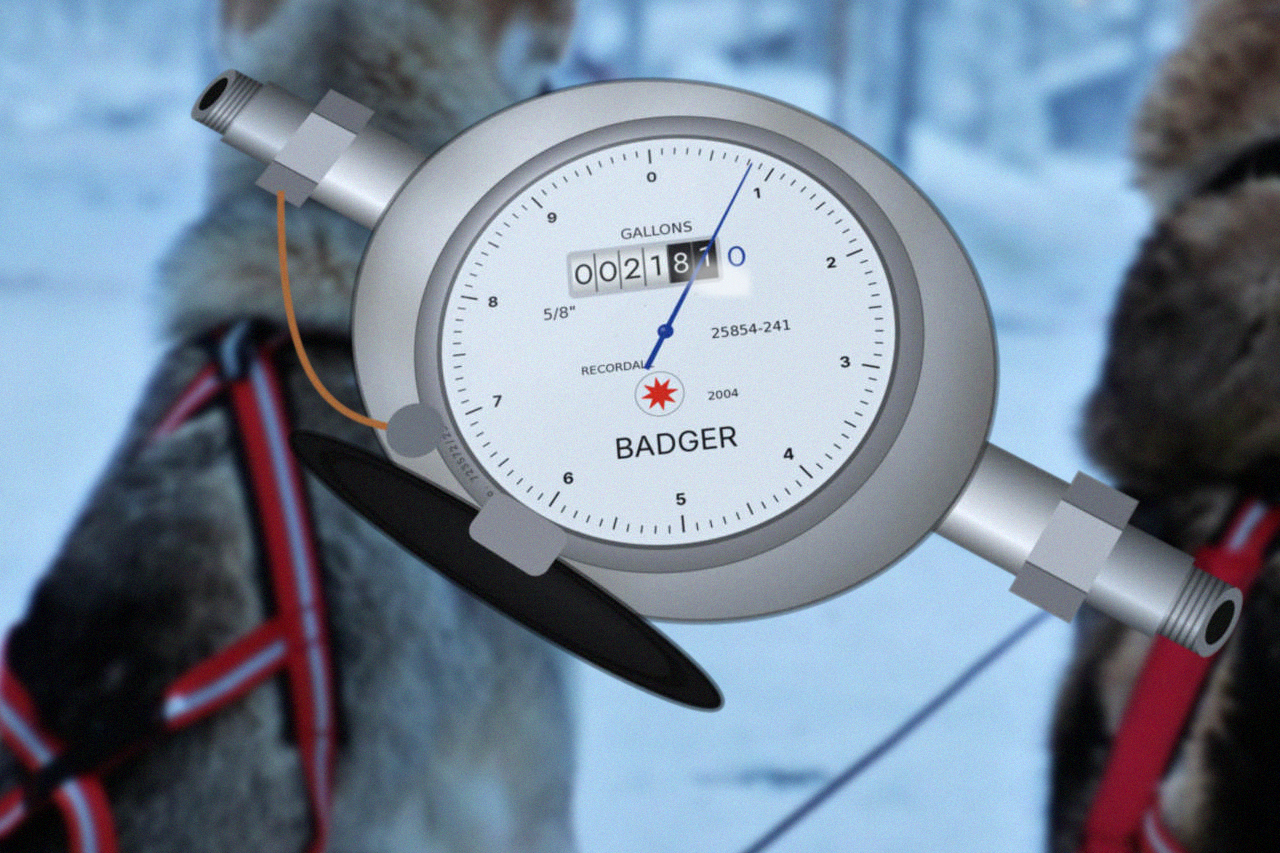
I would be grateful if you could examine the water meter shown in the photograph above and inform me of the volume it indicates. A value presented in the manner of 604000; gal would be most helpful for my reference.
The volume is 21810.8; gal
